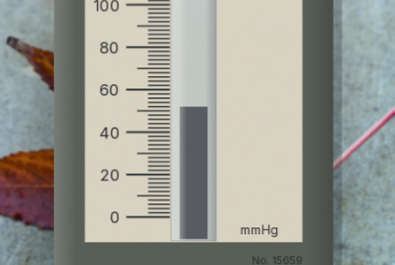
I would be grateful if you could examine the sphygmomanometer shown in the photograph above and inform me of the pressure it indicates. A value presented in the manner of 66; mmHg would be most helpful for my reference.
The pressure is 52; mmHg
